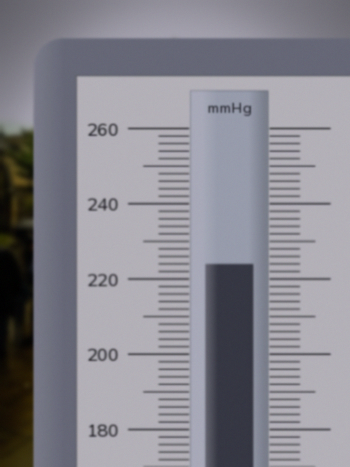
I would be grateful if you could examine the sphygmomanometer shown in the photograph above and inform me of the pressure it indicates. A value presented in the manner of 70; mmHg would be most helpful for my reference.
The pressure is 224; mmHg
